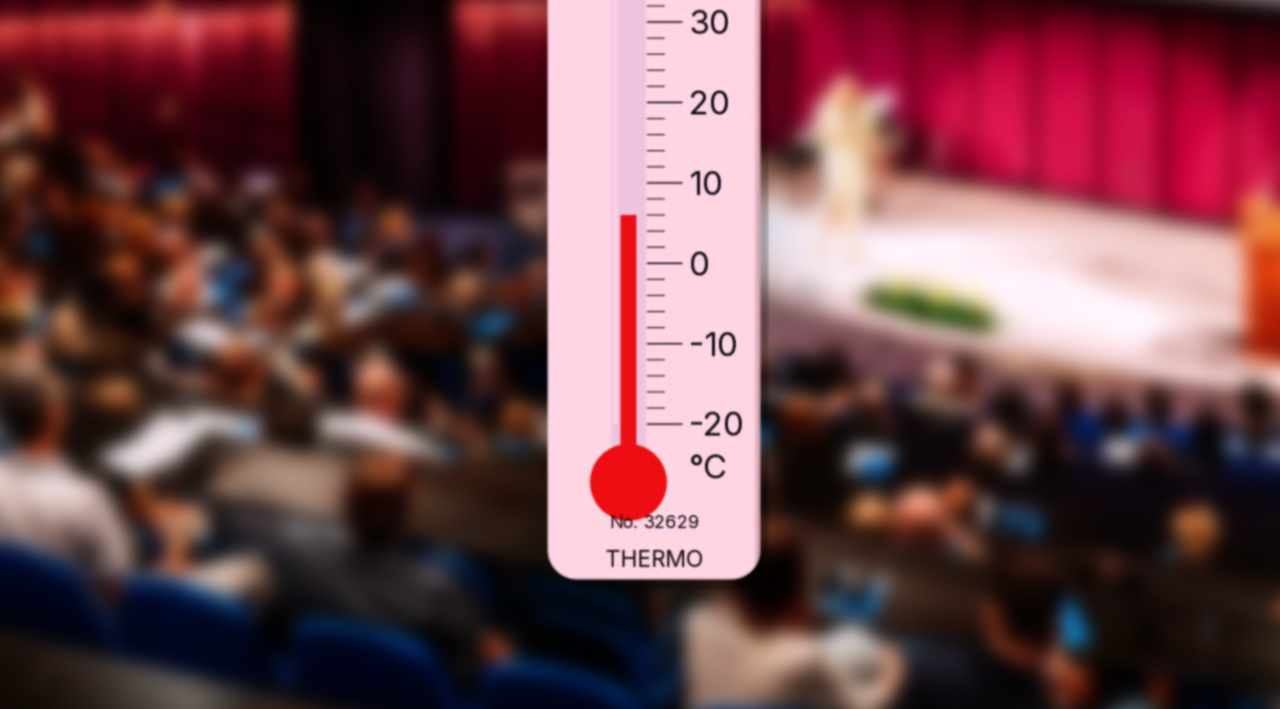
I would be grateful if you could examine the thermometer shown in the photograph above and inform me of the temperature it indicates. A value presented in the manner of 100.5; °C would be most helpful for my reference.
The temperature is 6; °C
